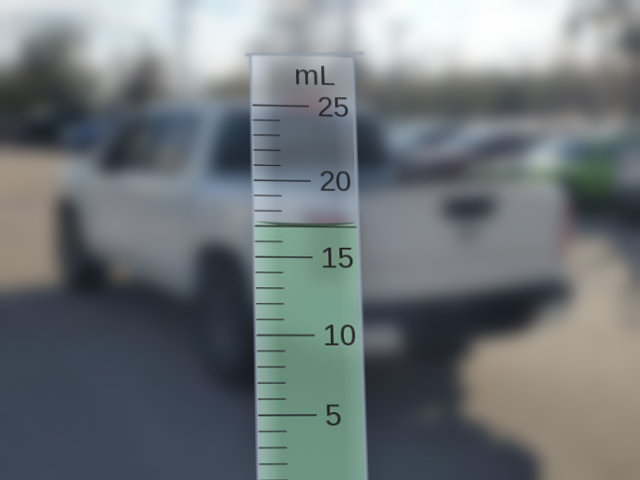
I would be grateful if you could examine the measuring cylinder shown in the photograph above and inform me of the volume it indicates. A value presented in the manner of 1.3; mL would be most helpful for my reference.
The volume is 17; mL
